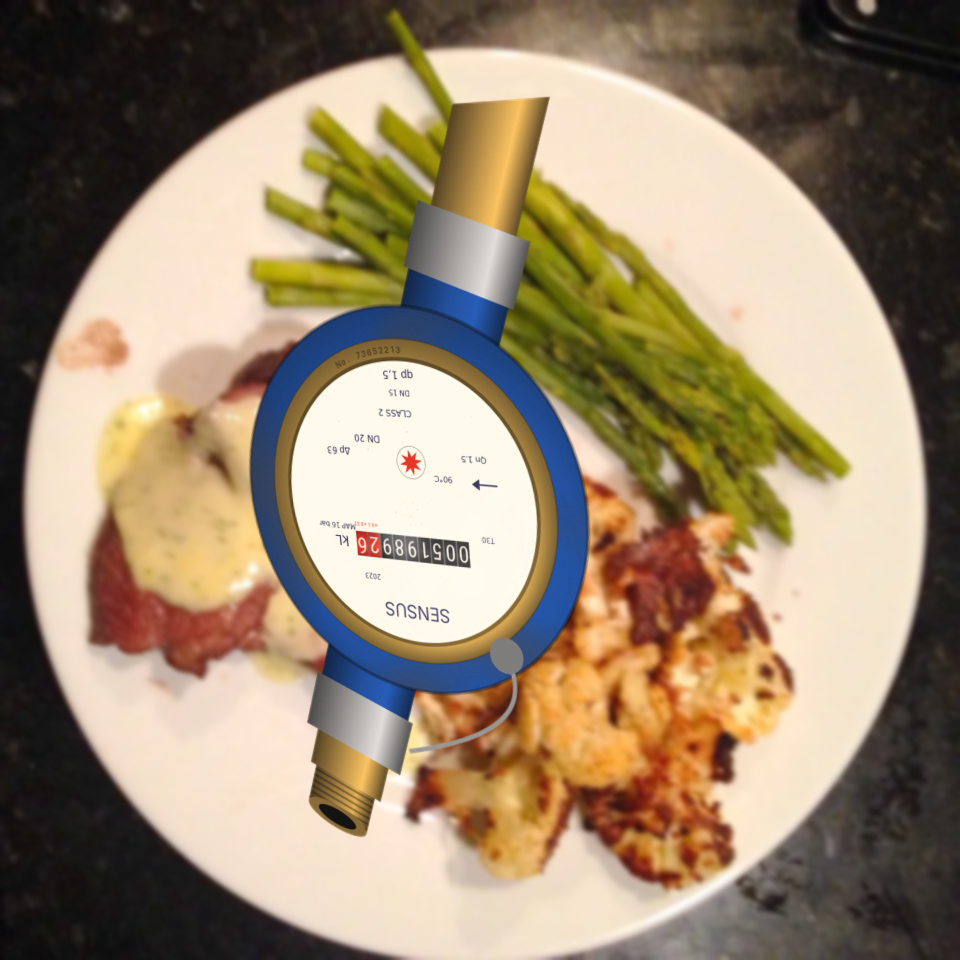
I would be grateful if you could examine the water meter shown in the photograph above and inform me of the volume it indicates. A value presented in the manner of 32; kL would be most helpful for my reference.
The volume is 51989.26; kL
